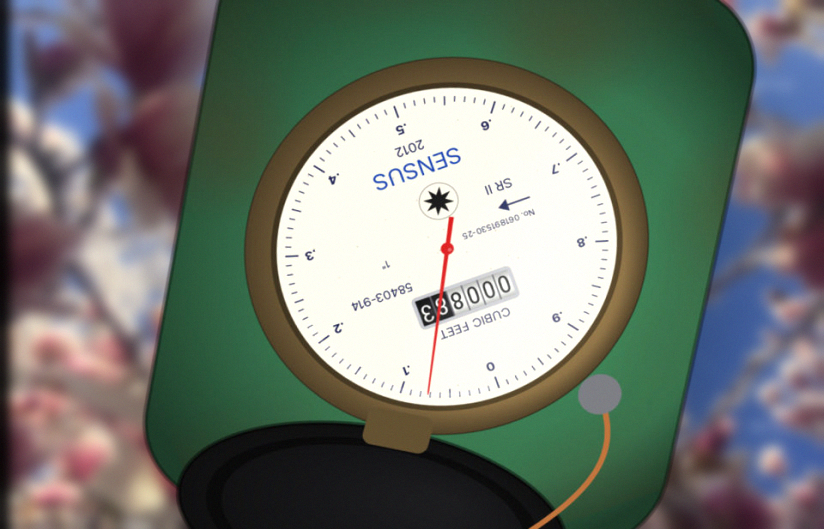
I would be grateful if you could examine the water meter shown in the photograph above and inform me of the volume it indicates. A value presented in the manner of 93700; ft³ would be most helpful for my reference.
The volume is 883.07; ft³
